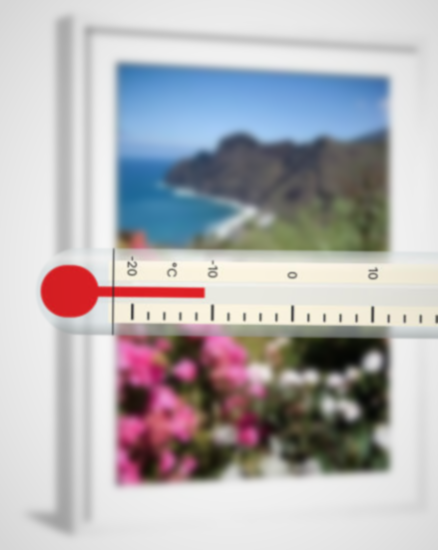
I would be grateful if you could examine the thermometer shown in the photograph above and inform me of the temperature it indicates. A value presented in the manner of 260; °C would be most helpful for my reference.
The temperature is -11; °C
